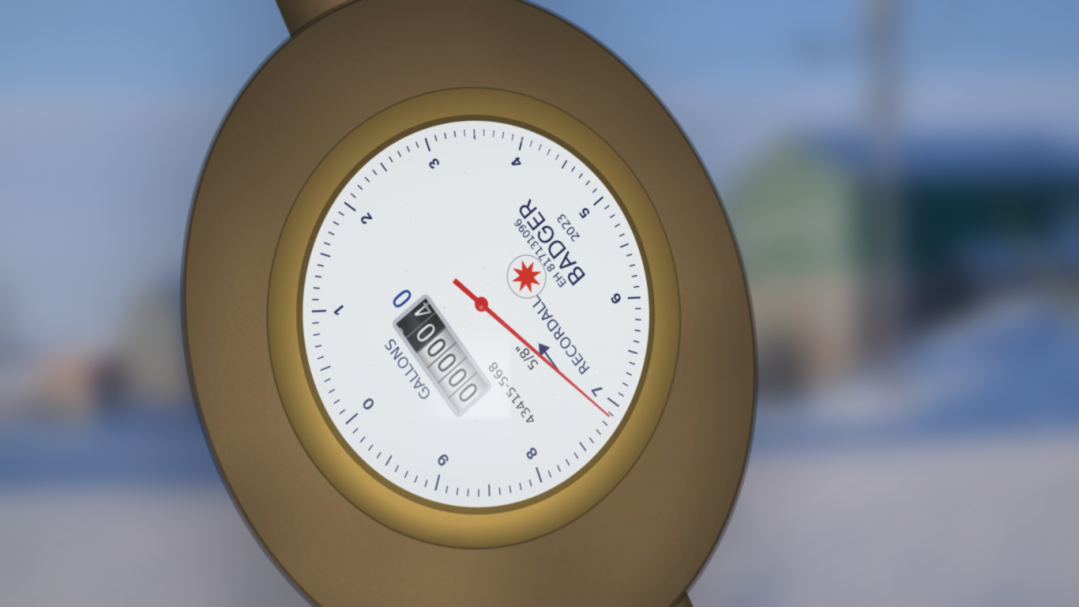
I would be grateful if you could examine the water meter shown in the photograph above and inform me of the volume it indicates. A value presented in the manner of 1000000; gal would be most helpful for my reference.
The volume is 37.1; gal
